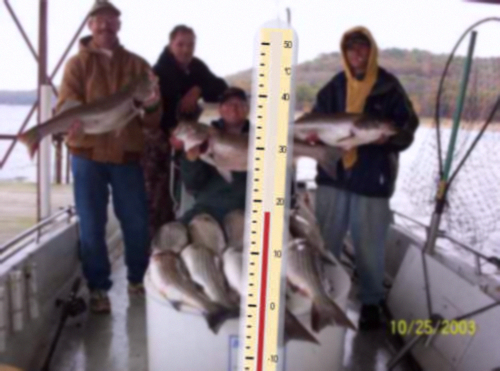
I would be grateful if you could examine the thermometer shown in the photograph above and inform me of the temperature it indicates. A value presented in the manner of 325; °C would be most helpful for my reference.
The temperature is 18; °C
